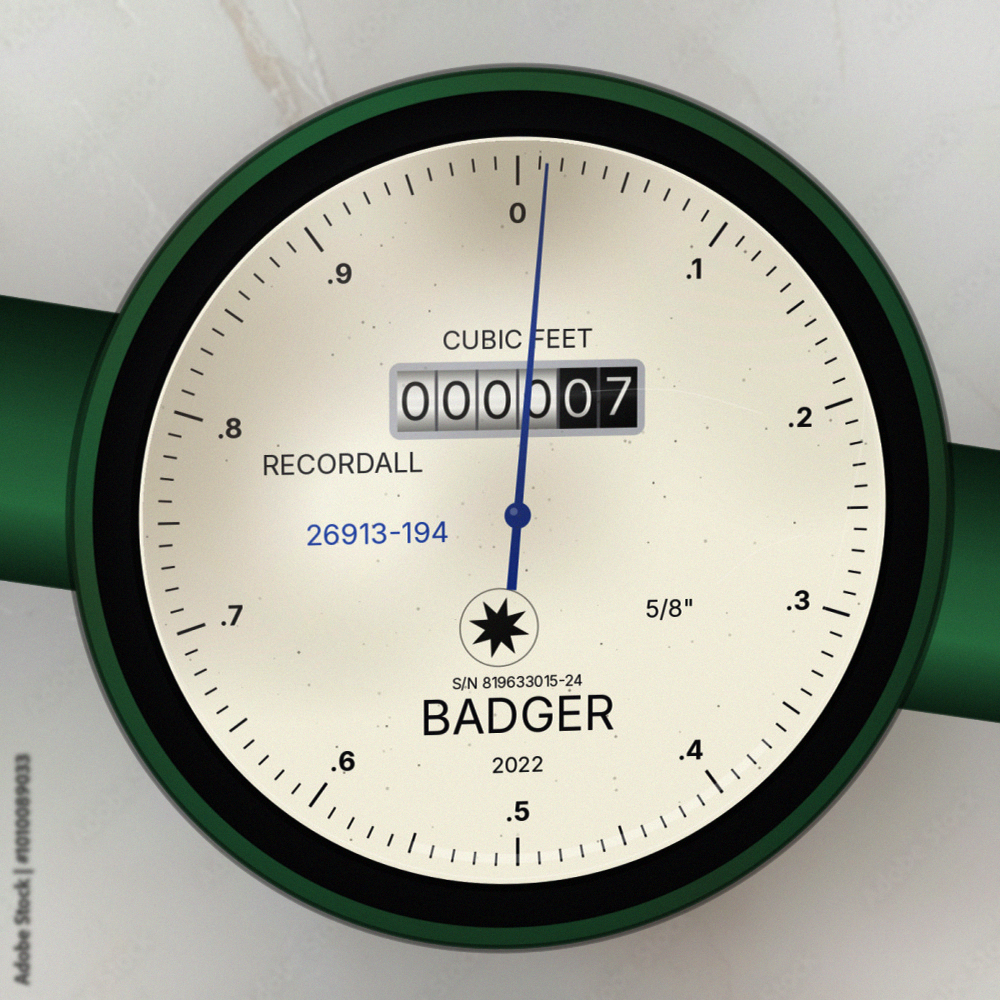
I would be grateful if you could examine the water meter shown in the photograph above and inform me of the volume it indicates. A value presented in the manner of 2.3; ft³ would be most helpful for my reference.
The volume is 7.01; ft³
